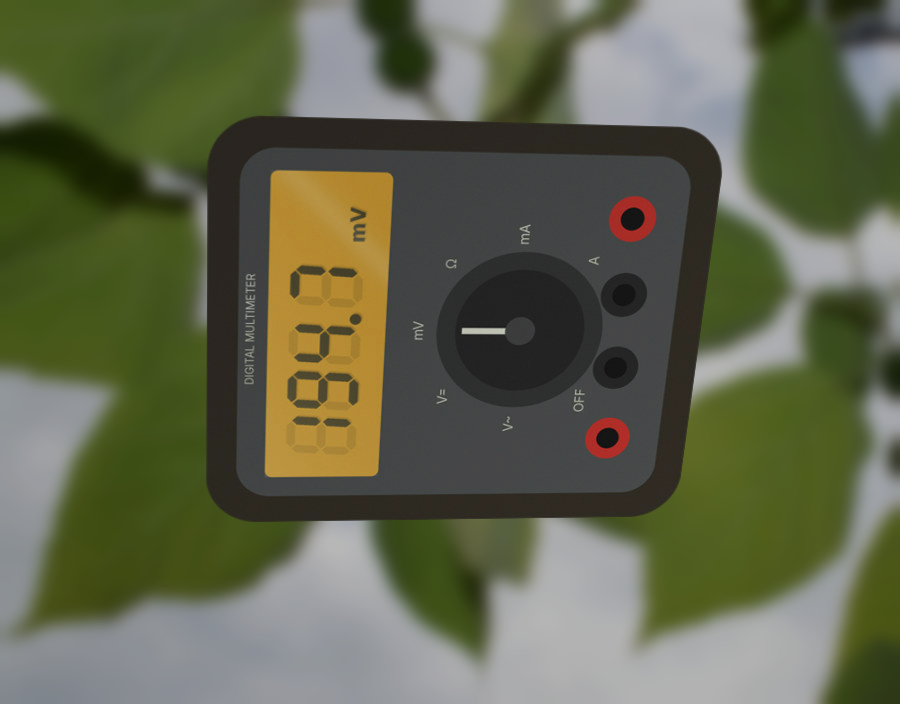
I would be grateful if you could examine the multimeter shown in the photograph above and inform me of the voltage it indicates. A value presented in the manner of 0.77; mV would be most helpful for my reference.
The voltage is 194.7; mV
